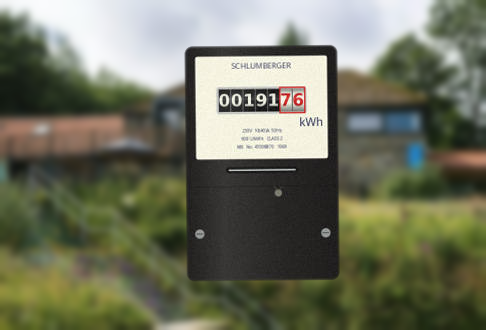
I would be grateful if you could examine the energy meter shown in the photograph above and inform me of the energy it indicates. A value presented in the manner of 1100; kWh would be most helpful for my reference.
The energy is 191.76; kWh
